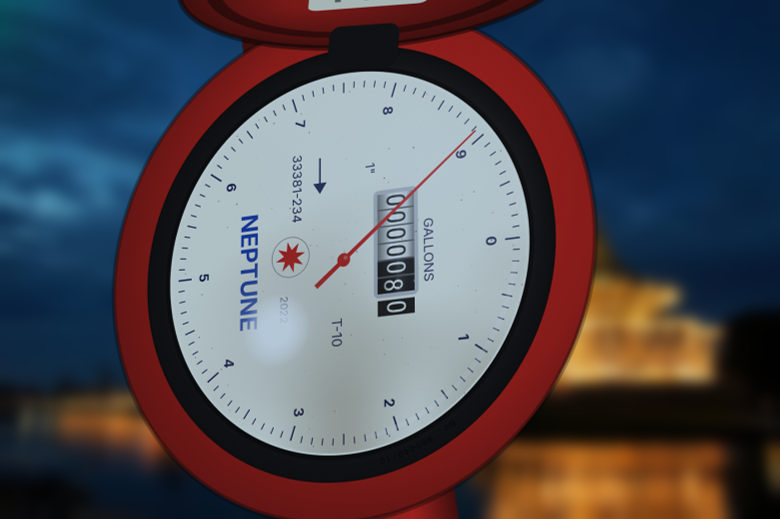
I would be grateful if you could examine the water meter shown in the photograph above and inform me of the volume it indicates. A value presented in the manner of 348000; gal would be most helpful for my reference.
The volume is 78.9; gal
